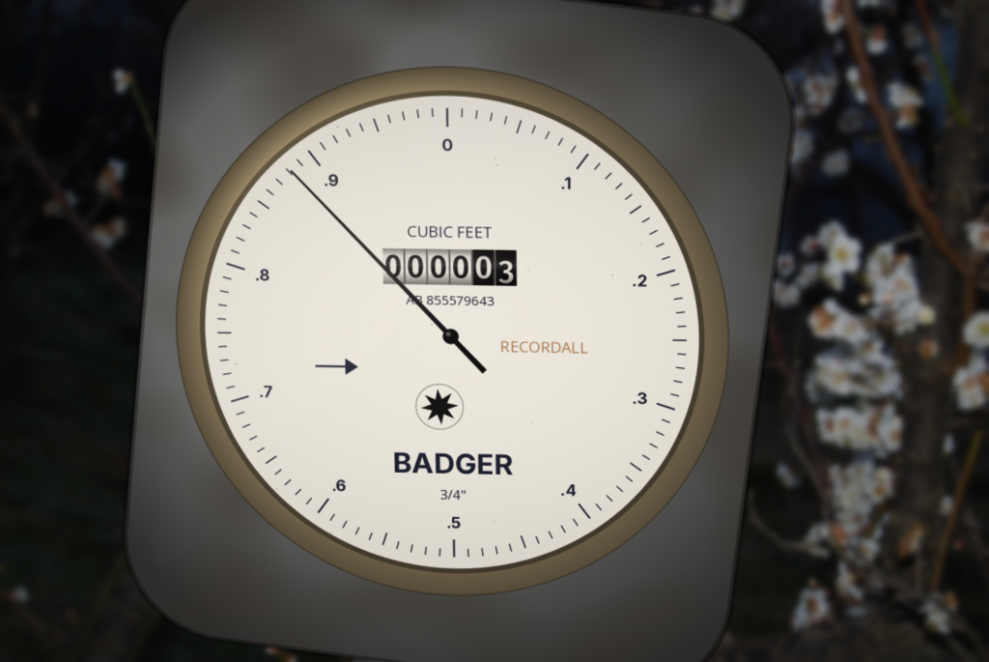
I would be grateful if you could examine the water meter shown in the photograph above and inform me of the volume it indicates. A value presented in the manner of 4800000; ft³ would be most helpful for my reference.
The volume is 2.88; ft³
